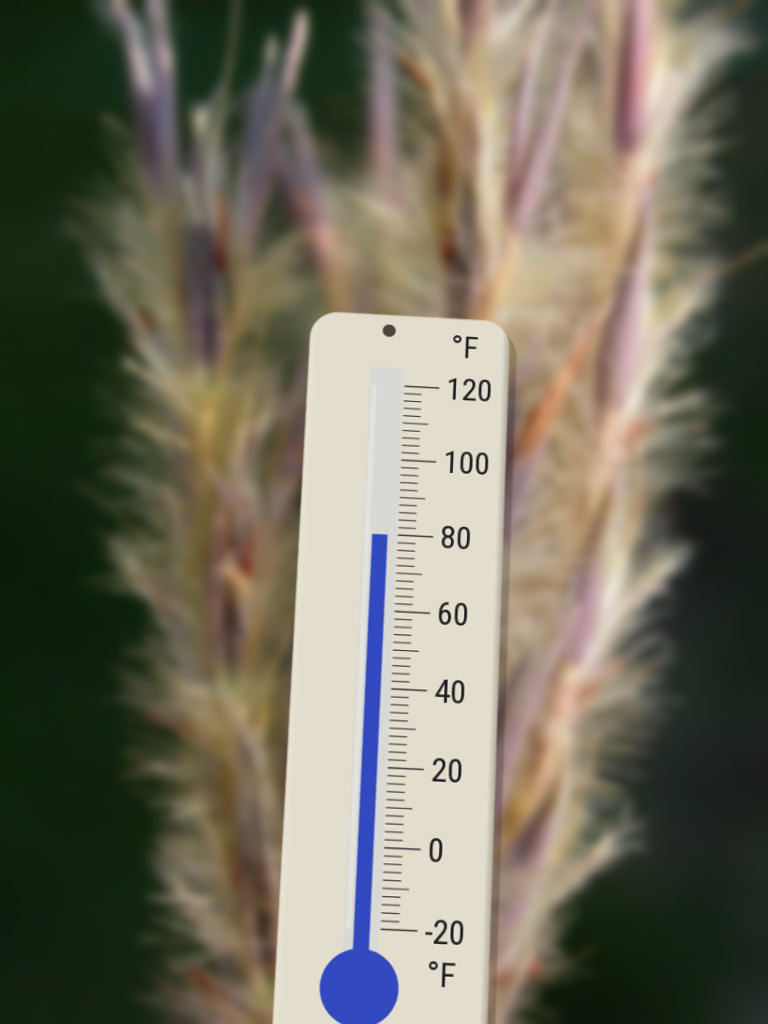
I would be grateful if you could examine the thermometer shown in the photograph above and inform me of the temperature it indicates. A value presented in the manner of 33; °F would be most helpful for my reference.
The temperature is 80; °F
